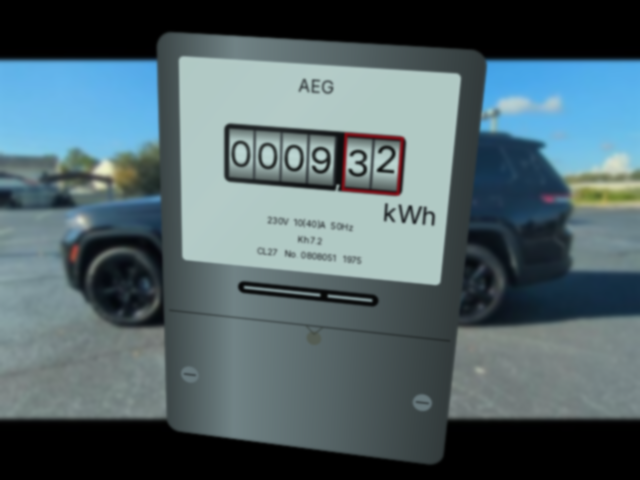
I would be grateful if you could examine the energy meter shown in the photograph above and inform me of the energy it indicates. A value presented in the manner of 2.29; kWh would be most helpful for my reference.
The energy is 9.32; kWh
